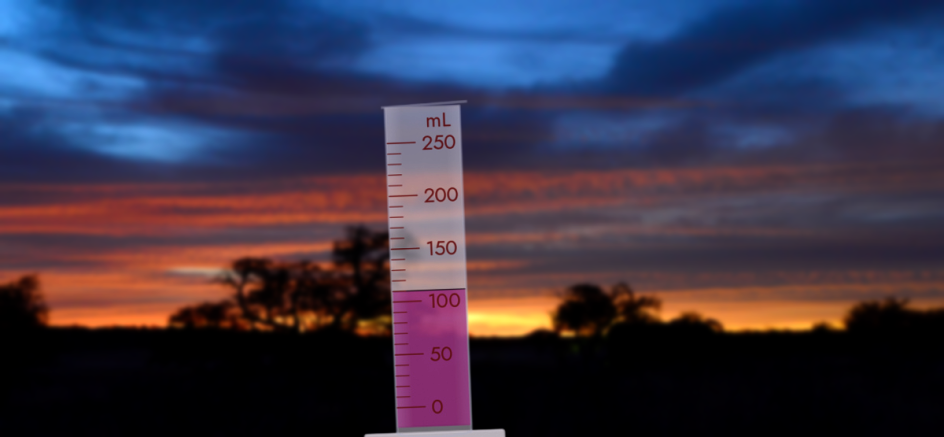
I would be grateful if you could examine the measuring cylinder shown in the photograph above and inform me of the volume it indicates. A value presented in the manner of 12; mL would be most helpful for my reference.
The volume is 110; mL
